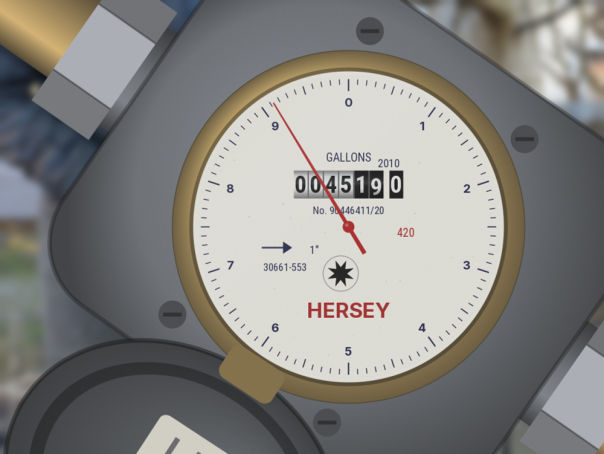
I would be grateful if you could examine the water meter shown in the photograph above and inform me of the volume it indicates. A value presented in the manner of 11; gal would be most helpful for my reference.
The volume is 45189.1; gal
